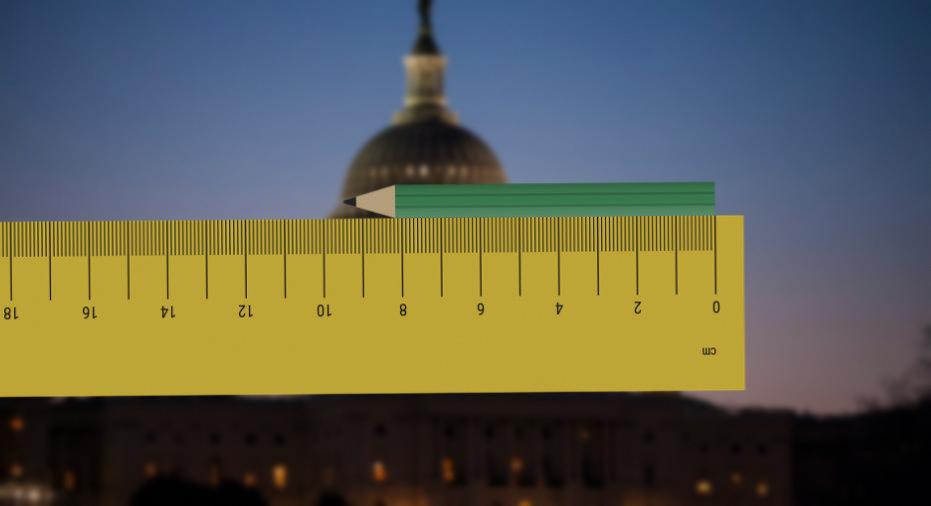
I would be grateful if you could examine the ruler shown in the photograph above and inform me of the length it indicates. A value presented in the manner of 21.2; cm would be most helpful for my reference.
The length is 9.5; cm
